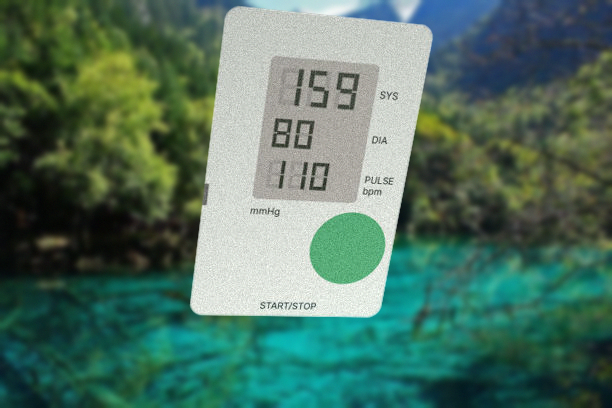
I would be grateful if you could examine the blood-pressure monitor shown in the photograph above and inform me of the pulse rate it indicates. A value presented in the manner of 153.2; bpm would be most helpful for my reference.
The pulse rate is 110; bpm
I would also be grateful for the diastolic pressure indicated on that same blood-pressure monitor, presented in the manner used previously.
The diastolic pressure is 80; mmHg
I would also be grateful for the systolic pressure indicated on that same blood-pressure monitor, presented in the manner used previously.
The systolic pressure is 159; mmHg
